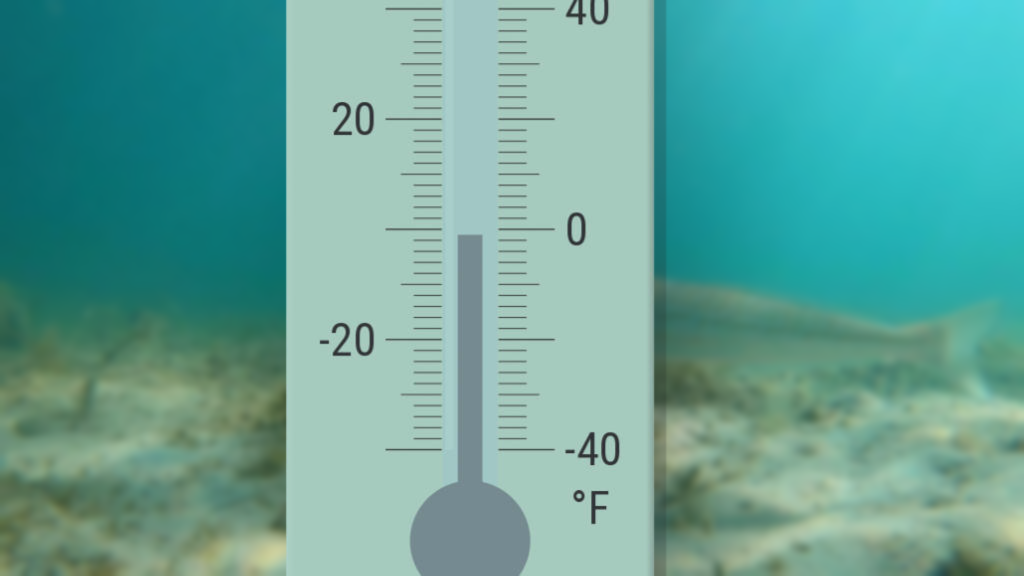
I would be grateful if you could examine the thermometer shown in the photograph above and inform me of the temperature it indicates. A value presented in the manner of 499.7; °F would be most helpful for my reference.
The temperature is -1; °F
